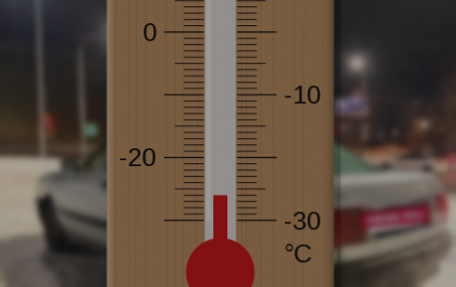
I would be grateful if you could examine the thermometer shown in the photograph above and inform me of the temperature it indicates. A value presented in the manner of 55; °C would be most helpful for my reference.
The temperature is -26; °C
